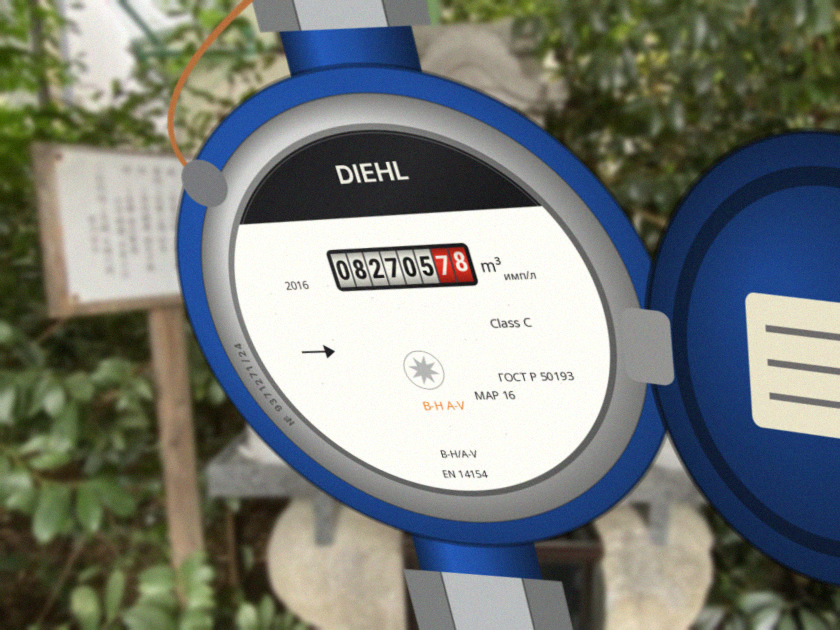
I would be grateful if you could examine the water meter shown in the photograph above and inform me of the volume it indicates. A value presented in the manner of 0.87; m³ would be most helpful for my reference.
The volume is 82705.78; m³
